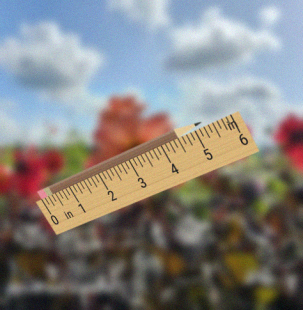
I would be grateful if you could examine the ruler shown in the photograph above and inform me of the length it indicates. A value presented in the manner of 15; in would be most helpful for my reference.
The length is 5.25; in
